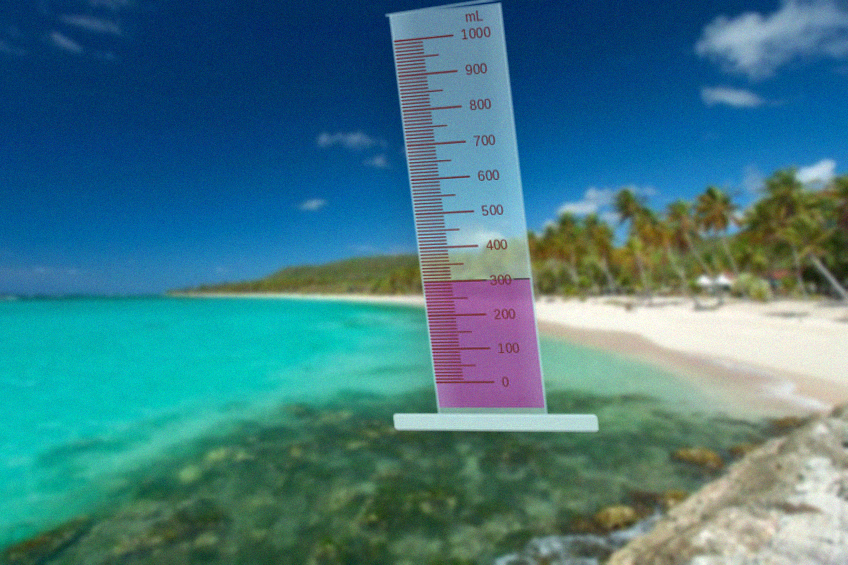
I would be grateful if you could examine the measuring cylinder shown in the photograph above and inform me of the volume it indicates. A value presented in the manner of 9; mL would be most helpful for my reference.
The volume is 300; mL
